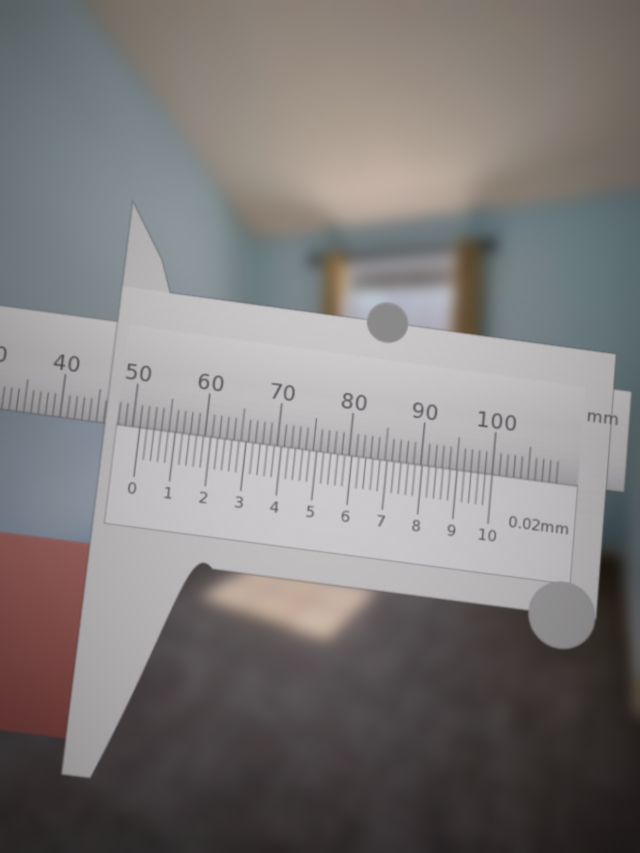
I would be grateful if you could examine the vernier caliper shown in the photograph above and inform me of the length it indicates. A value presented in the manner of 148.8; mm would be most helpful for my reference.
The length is 51.0; mm
